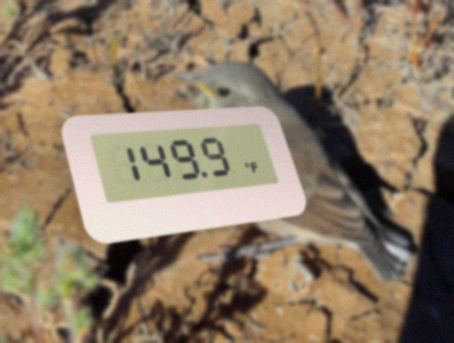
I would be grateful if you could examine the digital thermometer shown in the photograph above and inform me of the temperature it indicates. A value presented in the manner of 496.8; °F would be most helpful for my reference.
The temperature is 149.9; °F
